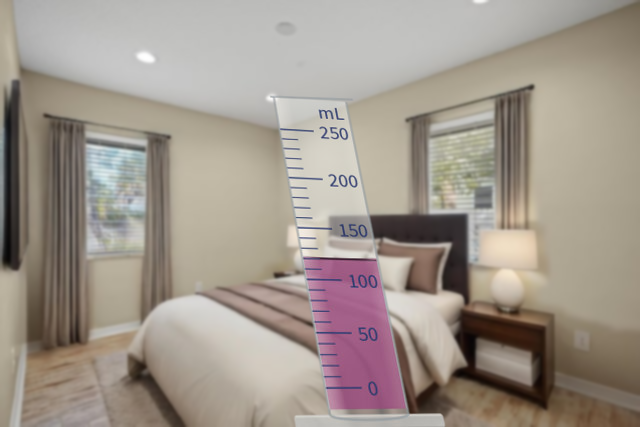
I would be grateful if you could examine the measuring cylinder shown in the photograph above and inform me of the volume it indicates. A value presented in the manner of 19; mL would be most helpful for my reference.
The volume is 120; mL
